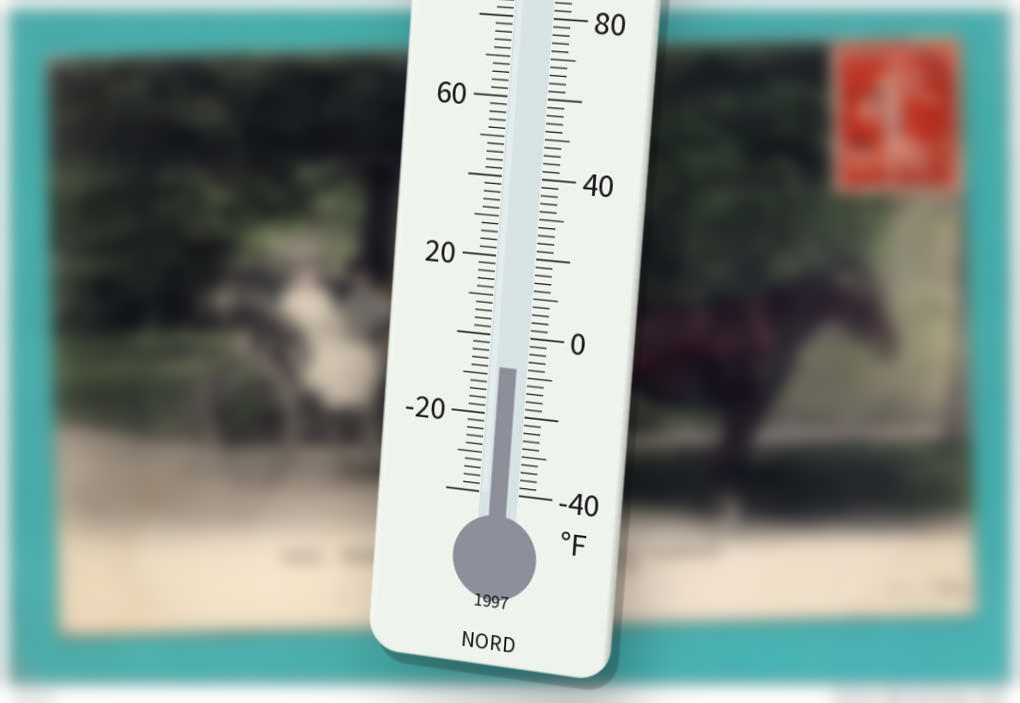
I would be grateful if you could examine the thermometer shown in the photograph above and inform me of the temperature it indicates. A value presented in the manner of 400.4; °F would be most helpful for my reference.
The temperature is -8; °F
